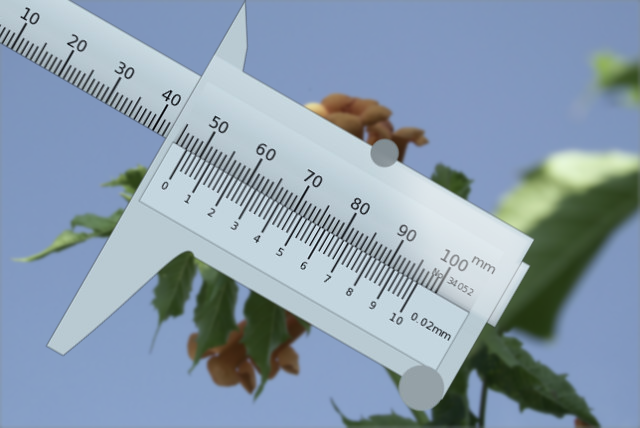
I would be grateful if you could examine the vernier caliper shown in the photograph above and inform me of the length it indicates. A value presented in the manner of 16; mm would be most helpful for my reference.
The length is 47.2; mm
